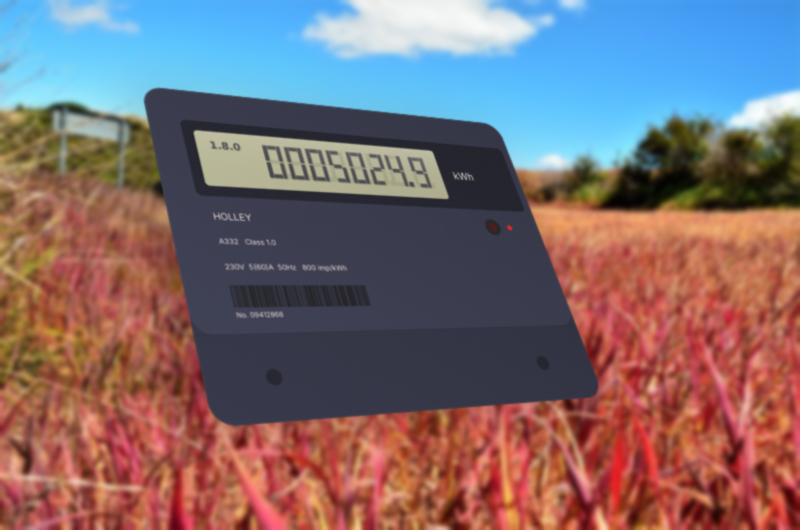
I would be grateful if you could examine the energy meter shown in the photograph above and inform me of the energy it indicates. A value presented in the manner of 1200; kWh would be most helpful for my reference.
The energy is 5024.9; kWh
